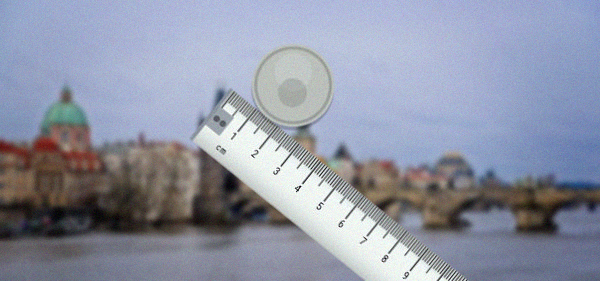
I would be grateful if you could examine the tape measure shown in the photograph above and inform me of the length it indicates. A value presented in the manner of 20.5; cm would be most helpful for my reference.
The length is 3; cm
